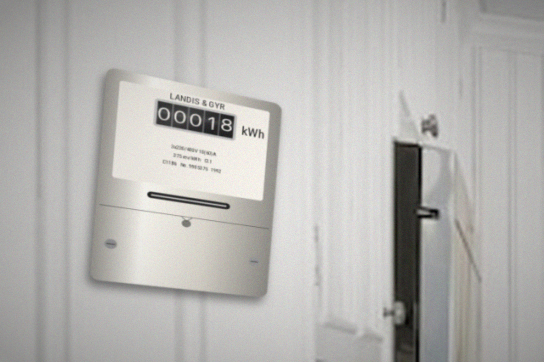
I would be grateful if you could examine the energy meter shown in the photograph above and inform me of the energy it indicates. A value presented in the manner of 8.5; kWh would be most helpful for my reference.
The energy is 18; kWh
